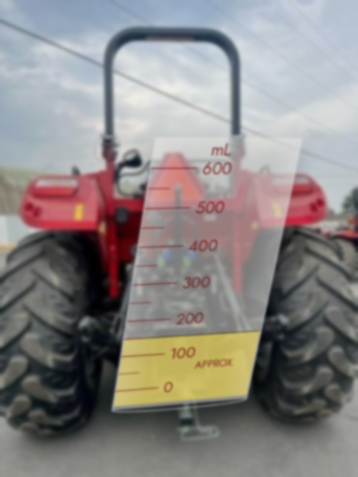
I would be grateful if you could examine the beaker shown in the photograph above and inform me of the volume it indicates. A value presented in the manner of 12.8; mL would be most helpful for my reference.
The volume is 150; mL
